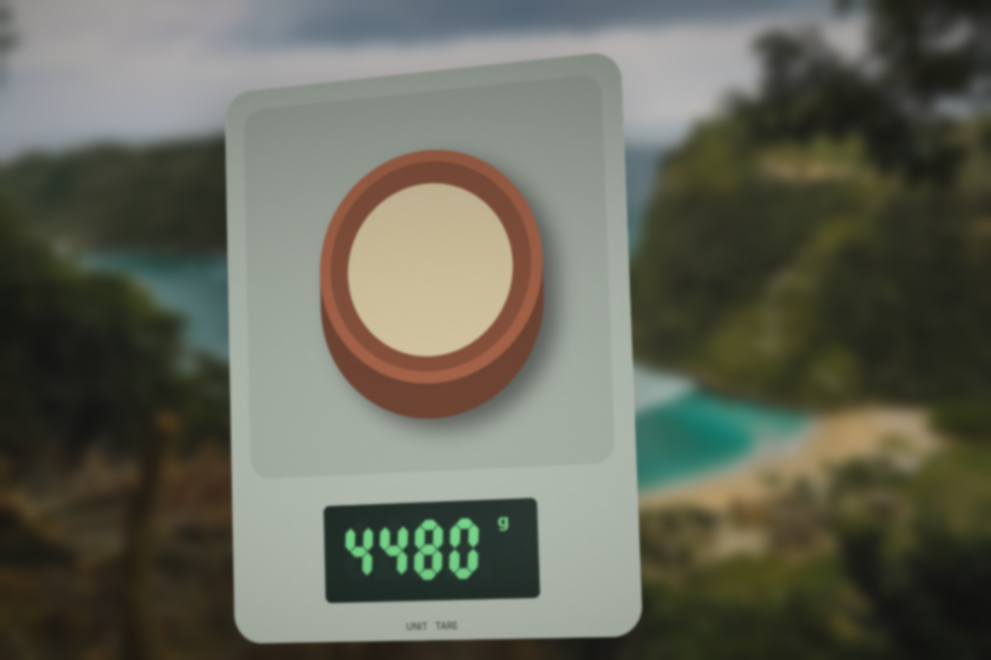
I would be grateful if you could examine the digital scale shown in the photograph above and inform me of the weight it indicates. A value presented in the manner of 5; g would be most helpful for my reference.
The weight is 4480; g
